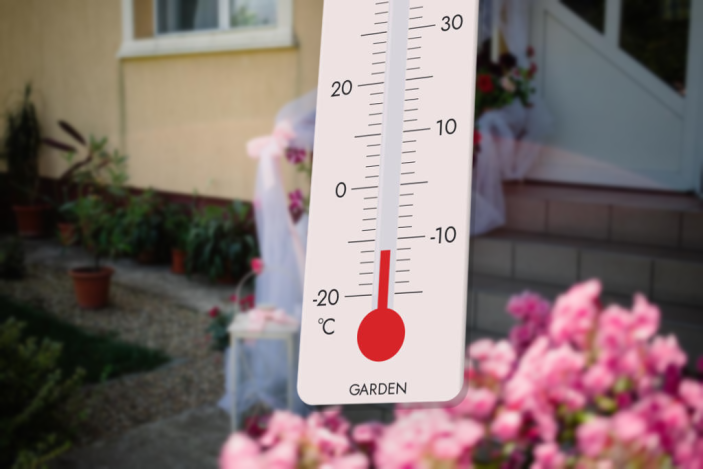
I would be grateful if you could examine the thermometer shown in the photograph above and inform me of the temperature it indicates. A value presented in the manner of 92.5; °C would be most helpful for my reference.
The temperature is -12; °C
